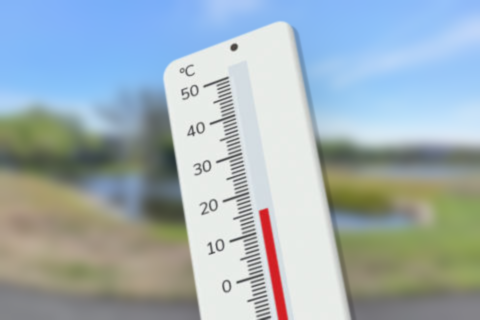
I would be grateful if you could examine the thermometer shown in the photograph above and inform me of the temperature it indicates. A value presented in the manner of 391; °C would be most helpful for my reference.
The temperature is 15; °C
